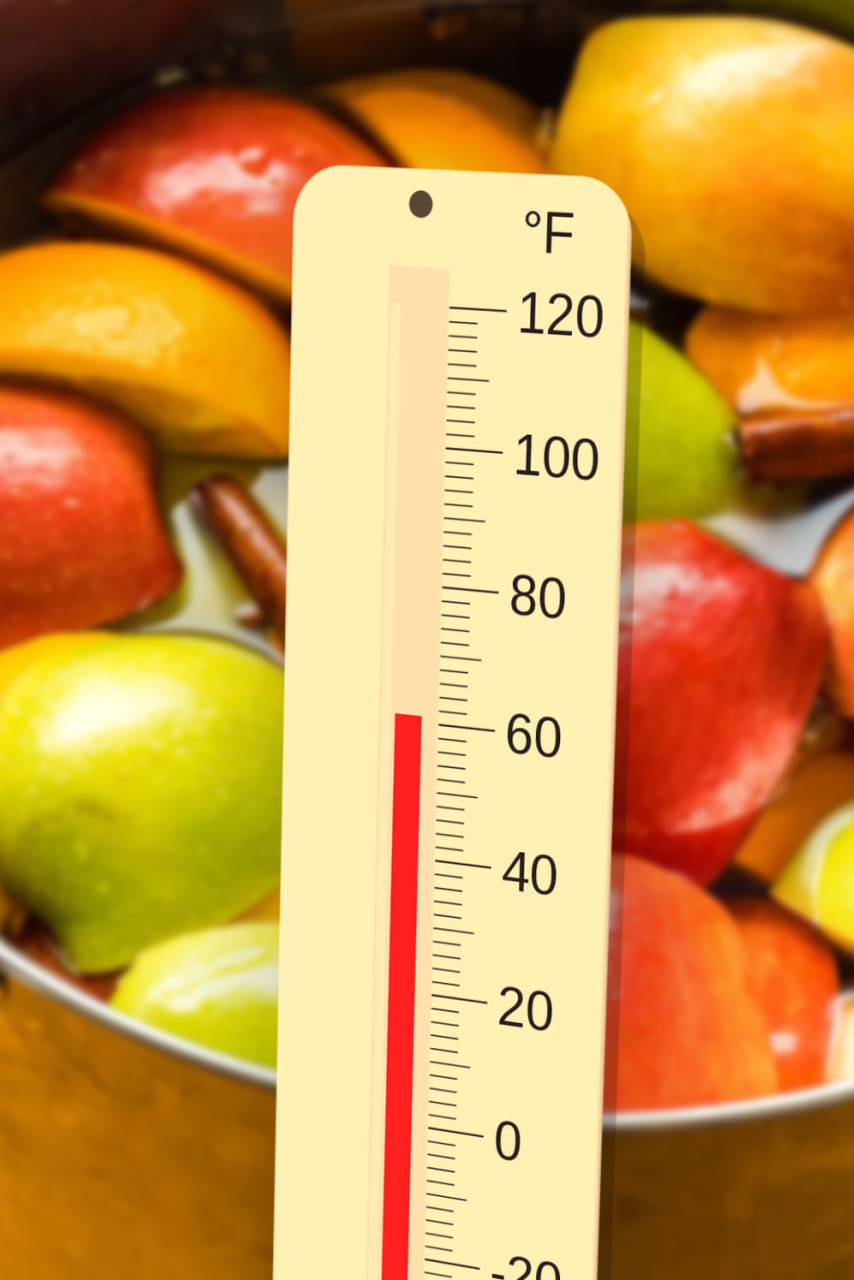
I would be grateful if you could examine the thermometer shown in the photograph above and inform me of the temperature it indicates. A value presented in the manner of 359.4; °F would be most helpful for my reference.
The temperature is 61; °F
